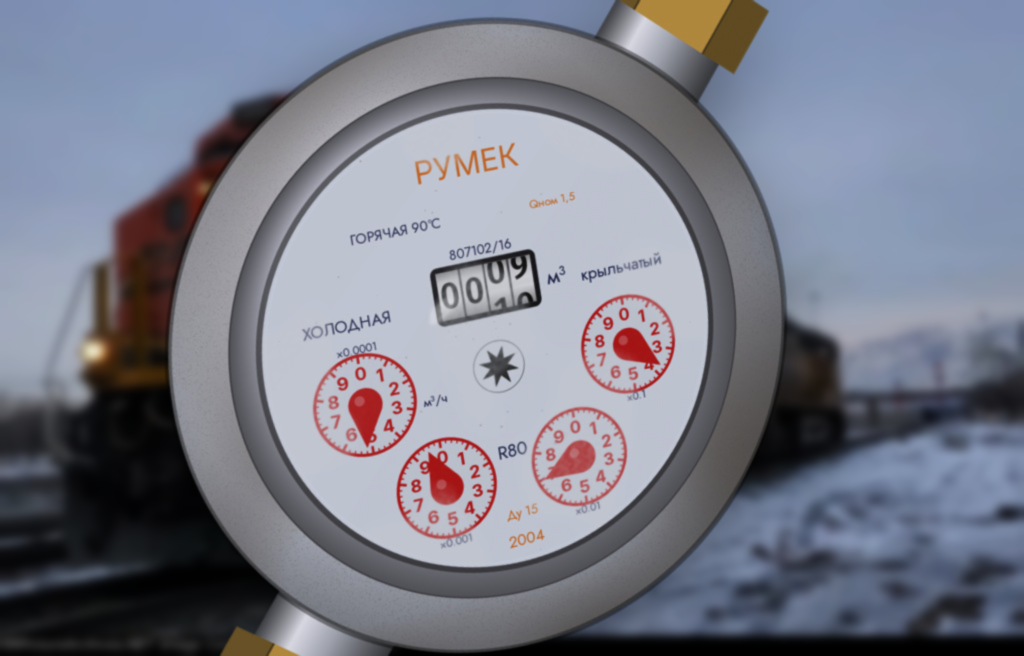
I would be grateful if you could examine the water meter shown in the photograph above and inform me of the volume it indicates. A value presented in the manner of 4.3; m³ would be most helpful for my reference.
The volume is 9.3695; m³
